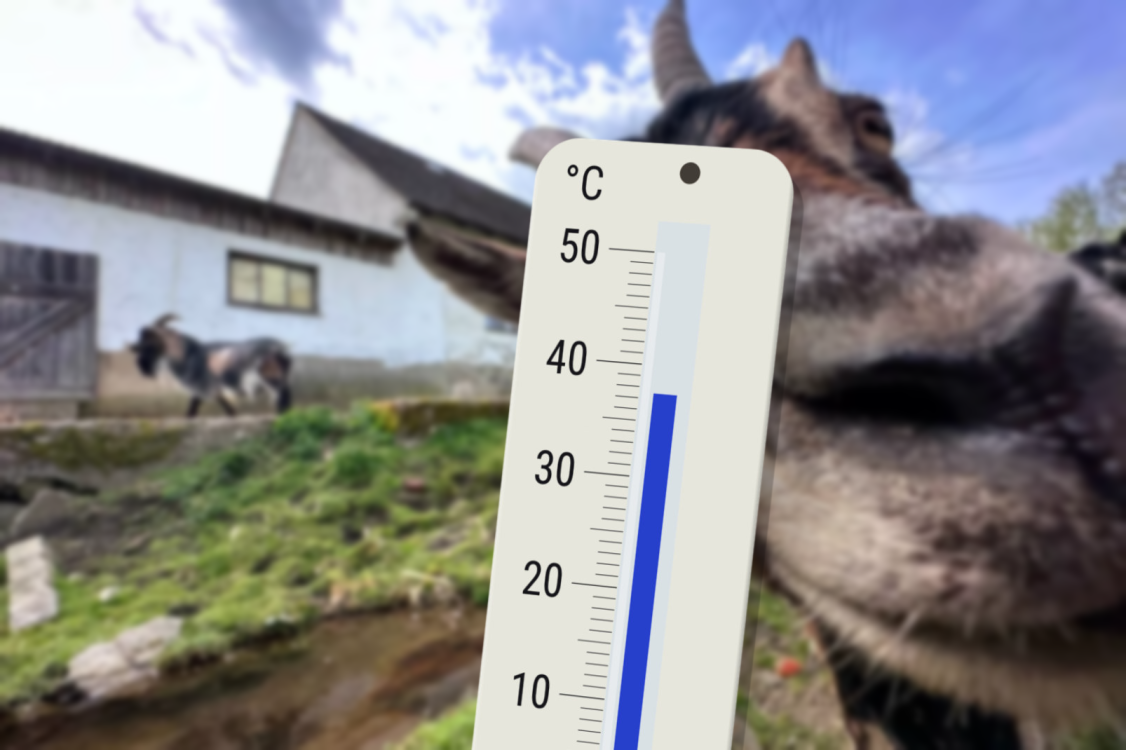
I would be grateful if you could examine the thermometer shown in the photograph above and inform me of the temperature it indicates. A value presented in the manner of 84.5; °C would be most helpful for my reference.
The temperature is 37.5; °C
